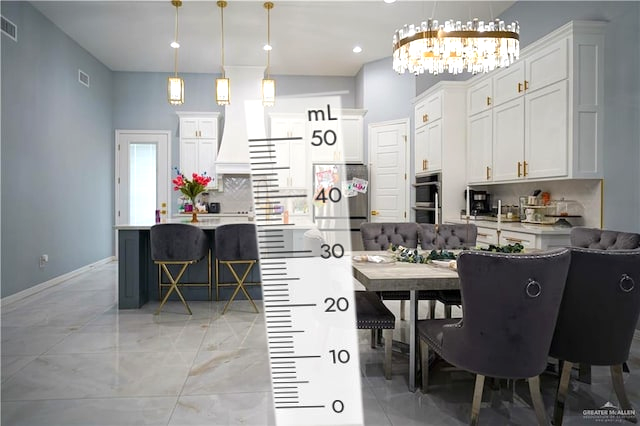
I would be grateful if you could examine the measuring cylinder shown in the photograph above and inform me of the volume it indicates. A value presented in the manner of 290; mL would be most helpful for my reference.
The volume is 29; mL
